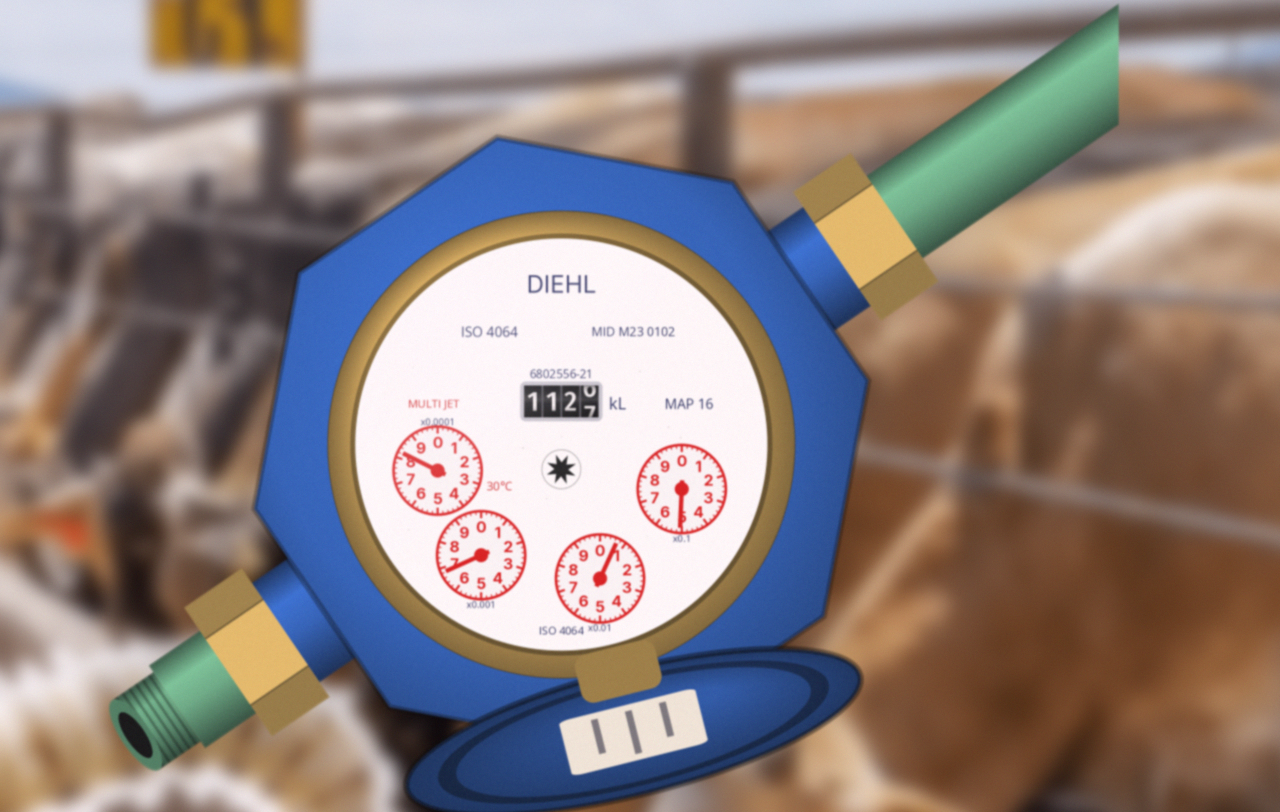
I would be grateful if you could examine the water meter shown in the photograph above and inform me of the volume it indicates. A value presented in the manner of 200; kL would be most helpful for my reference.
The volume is 1126.5068; kL
